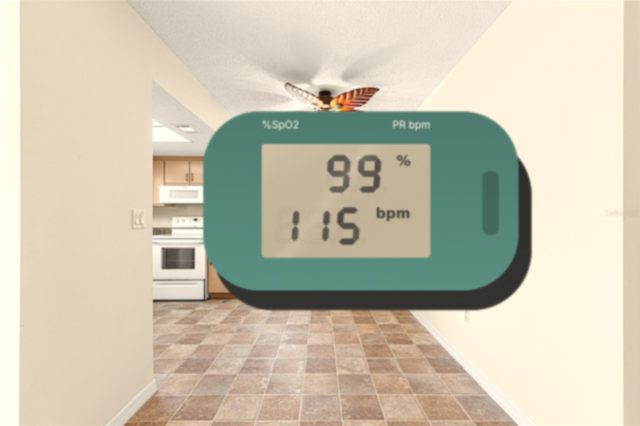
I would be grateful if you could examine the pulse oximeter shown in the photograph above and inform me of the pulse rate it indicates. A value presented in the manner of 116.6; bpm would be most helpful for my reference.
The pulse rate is 115; bpm
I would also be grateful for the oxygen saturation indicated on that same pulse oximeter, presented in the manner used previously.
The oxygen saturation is 99; %
